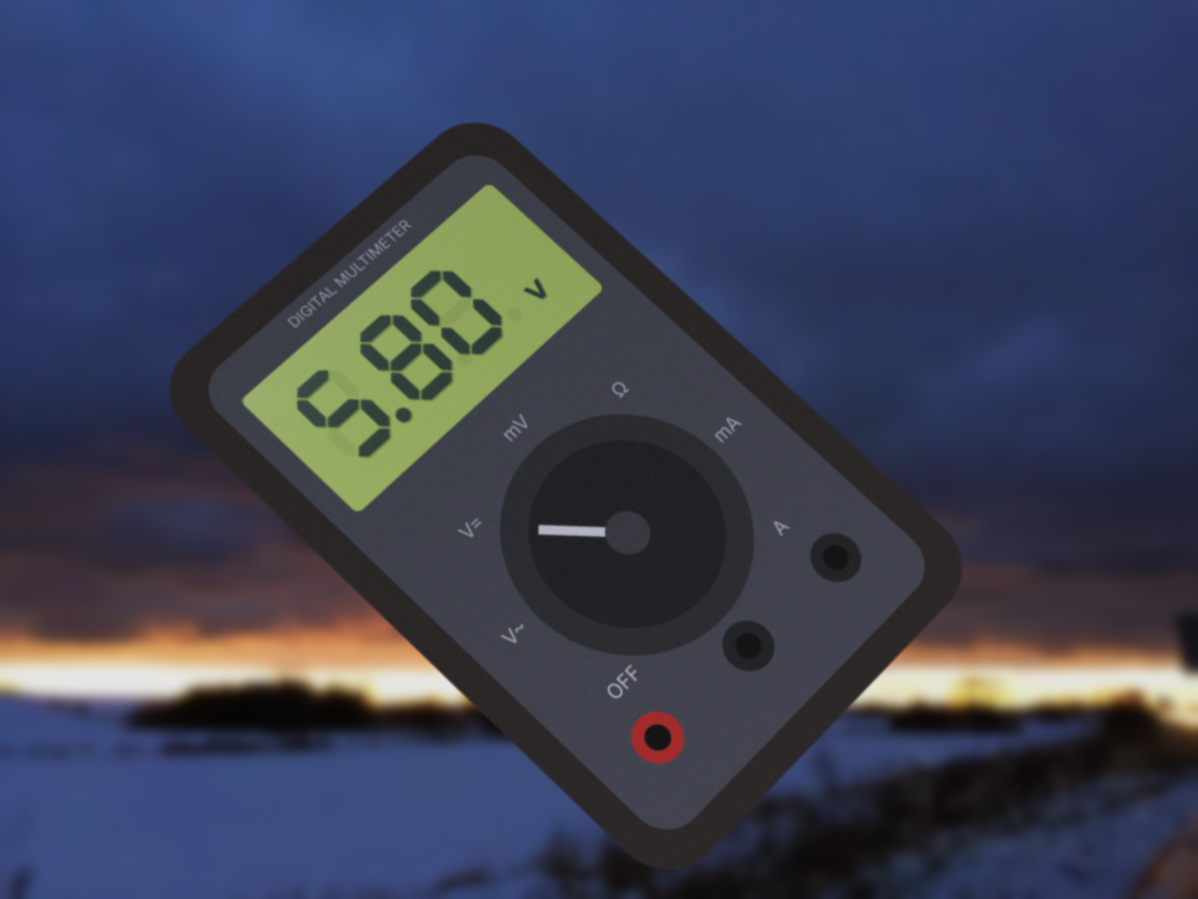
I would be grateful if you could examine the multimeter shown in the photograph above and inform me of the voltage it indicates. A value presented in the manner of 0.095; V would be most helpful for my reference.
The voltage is 5.80; V
